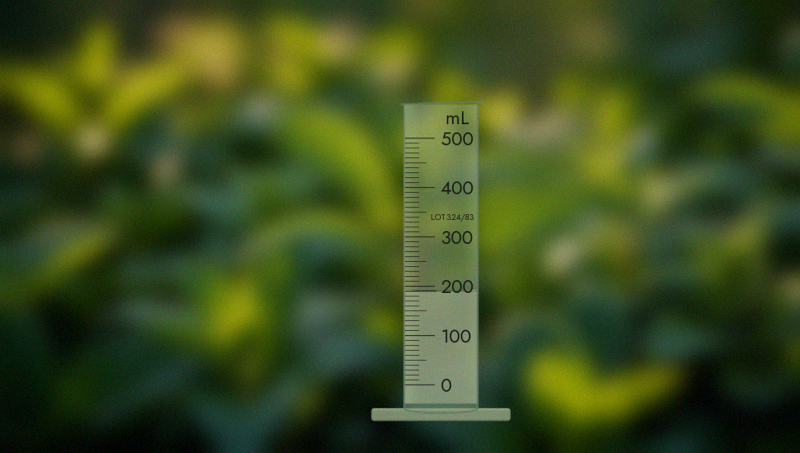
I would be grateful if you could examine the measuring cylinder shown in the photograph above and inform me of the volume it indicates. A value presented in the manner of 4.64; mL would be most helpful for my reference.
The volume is 190; mL
